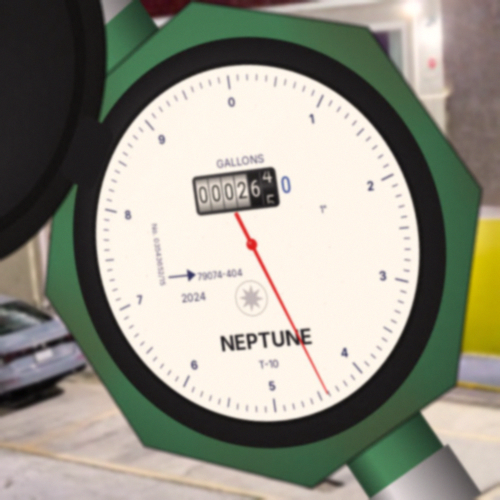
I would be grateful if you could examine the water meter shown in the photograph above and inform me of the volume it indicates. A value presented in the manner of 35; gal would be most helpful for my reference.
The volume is 2644.4; gal
